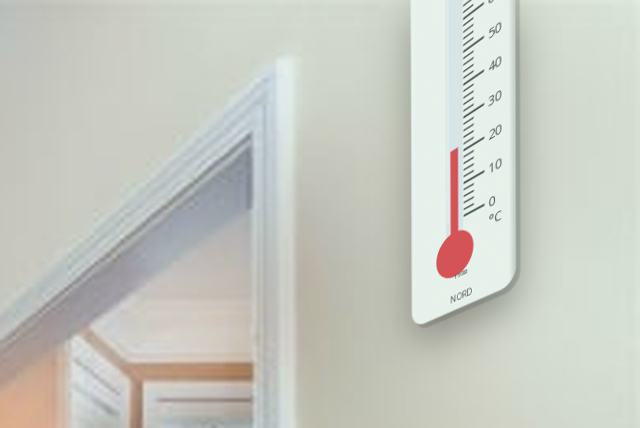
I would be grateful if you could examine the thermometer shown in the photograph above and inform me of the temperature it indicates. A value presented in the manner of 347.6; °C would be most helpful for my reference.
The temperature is 22; °C
